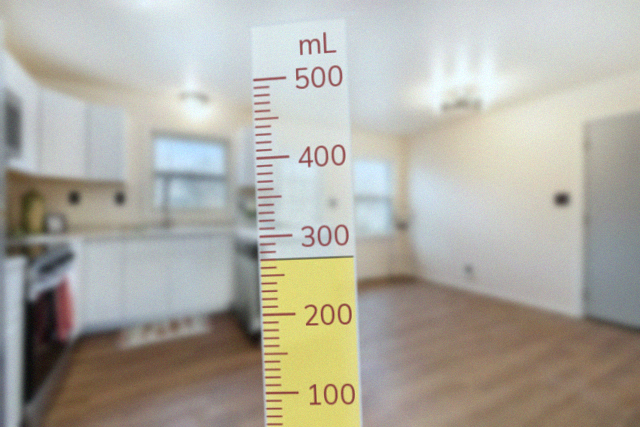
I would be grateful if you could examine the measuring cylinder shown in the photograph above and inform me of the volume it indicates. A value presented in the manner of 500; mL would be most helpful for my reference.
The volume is 270; mL
